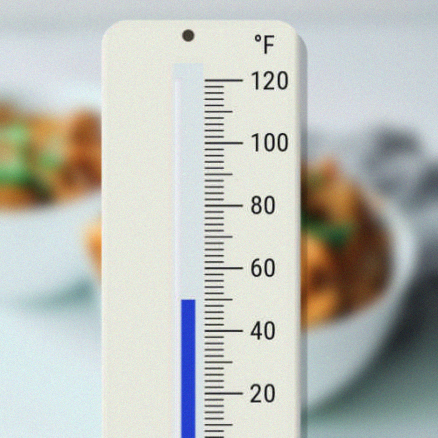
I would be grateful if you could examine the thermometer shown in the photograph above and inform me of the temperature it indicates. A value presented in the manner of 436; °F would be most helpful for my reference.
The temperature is 50; °F
